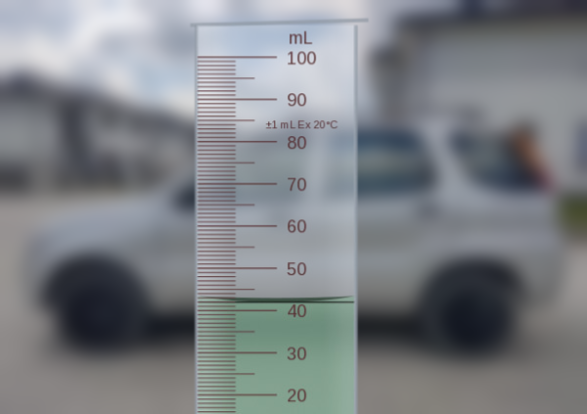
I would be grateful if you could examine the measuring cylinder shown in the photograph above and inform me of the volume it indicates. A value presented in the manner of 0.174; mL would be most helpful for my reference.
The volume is 42; mL
